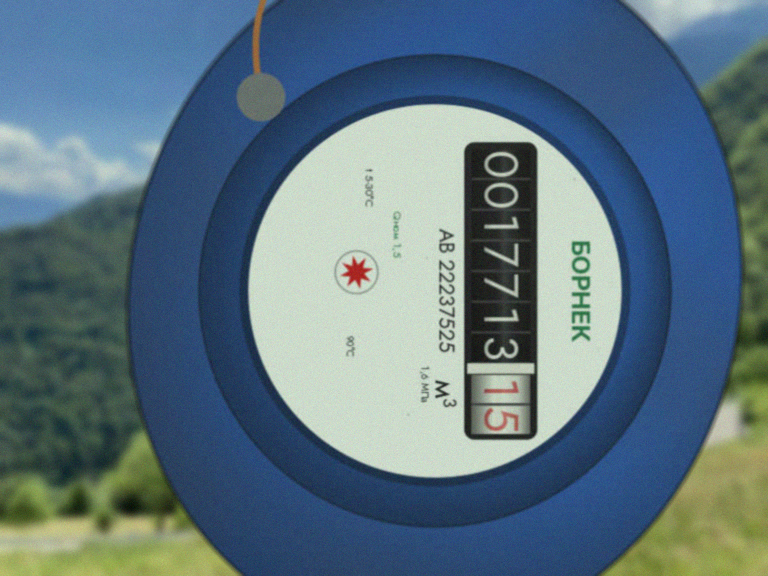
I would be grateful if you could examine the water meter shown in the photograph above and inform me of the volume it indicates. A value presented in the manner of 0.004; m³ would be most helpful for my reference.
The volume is 17713.15; m³
